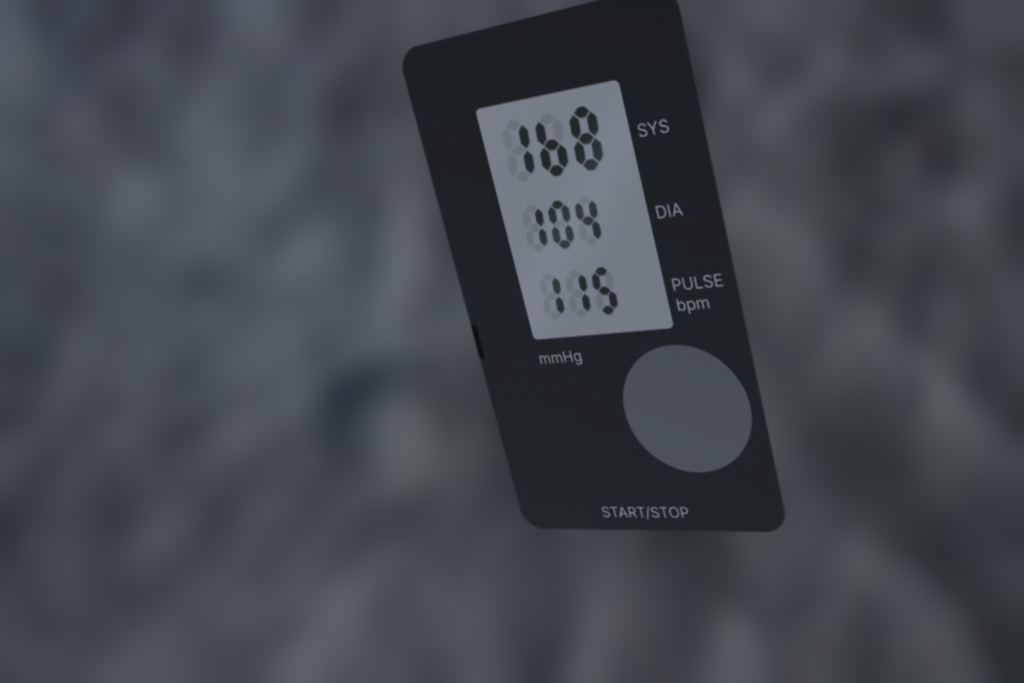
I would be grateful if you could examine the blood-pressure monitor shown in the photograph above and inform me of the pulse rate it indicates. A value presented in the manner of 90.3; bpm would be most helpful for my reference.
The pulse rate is 115; bpm
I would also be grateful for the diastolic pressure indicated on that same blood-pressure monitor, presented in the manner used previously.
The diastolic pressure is 104; mmHg
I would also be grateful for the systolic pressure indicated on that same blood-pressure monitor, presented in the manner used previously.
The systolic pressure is 168; mmHg
